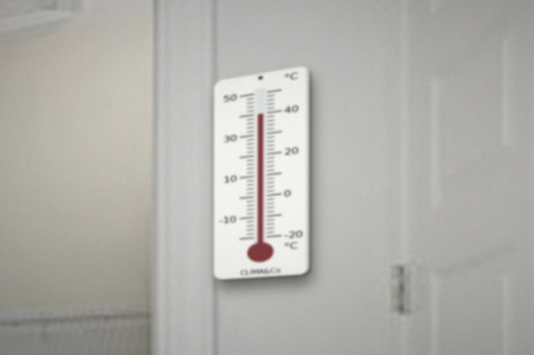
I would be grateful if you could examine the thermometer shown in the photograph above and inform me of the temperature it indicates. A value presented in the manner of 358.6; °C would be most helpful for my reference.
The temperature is 40; °C
